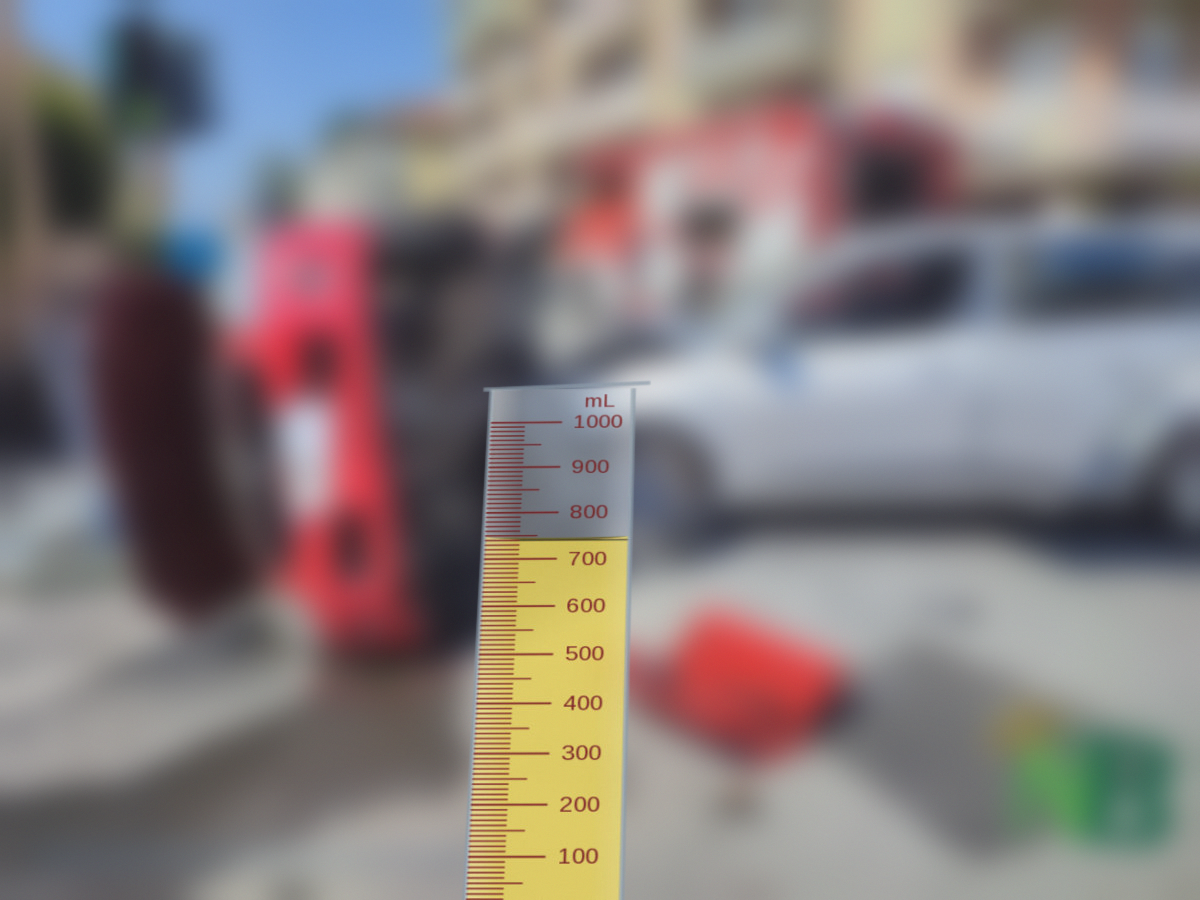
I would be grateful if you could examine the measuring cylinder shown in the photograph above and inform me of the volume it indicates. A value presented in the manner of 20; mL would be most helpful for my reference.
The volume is 740; mL
